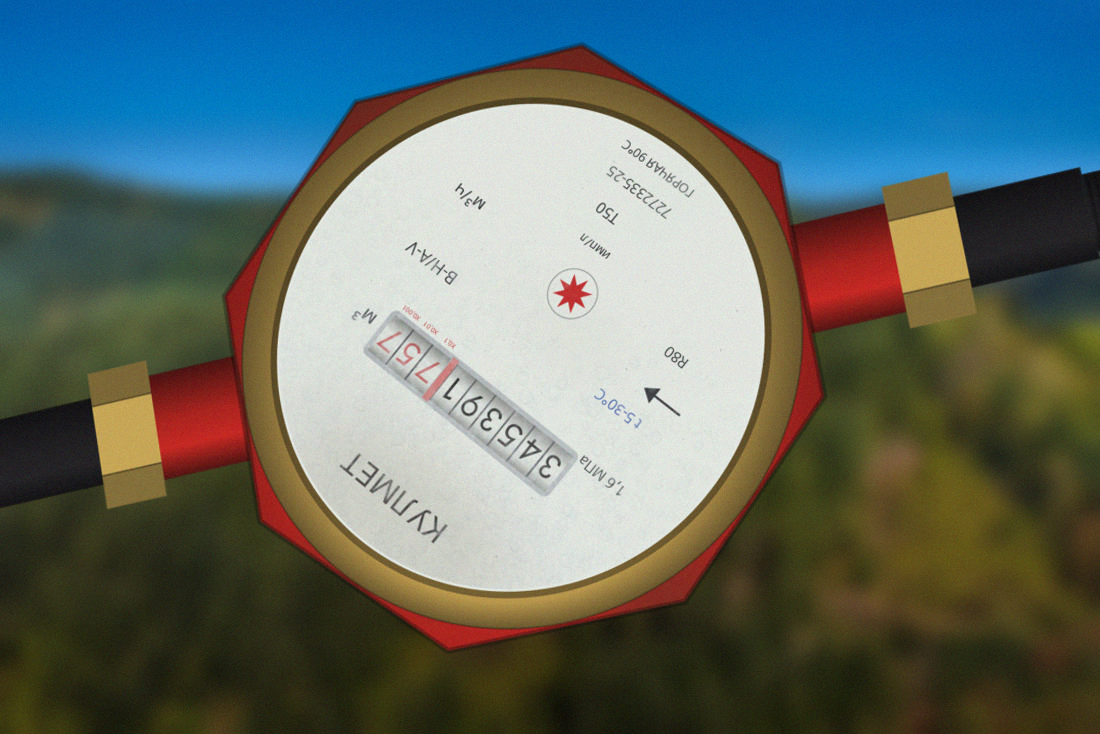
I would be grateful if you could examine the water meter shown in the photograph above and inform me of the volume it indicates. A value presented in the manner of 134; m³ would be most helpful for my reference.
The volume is 345391.757; m³
